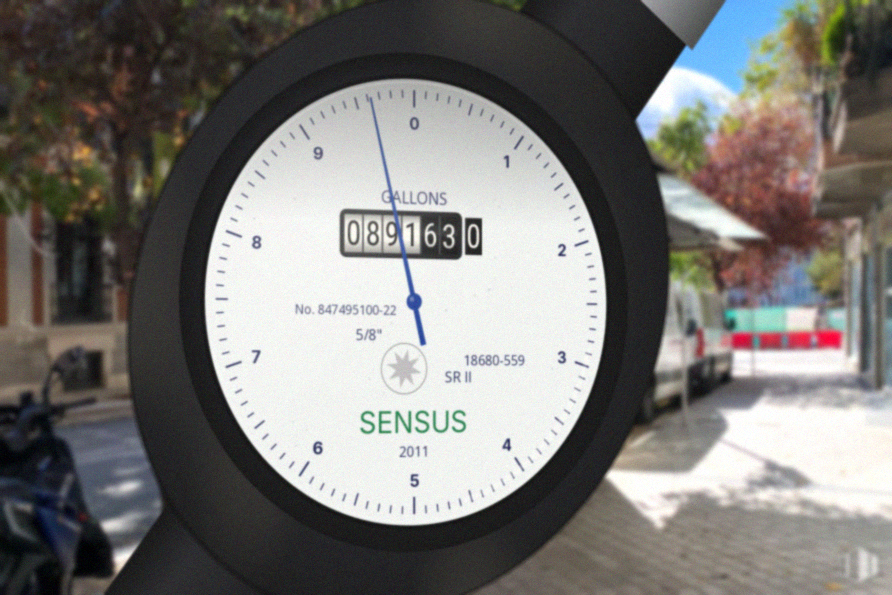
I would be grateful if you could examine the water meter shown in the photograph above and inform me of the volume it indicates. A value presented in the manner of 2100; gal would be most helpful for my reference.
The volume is 891629.6; gal
